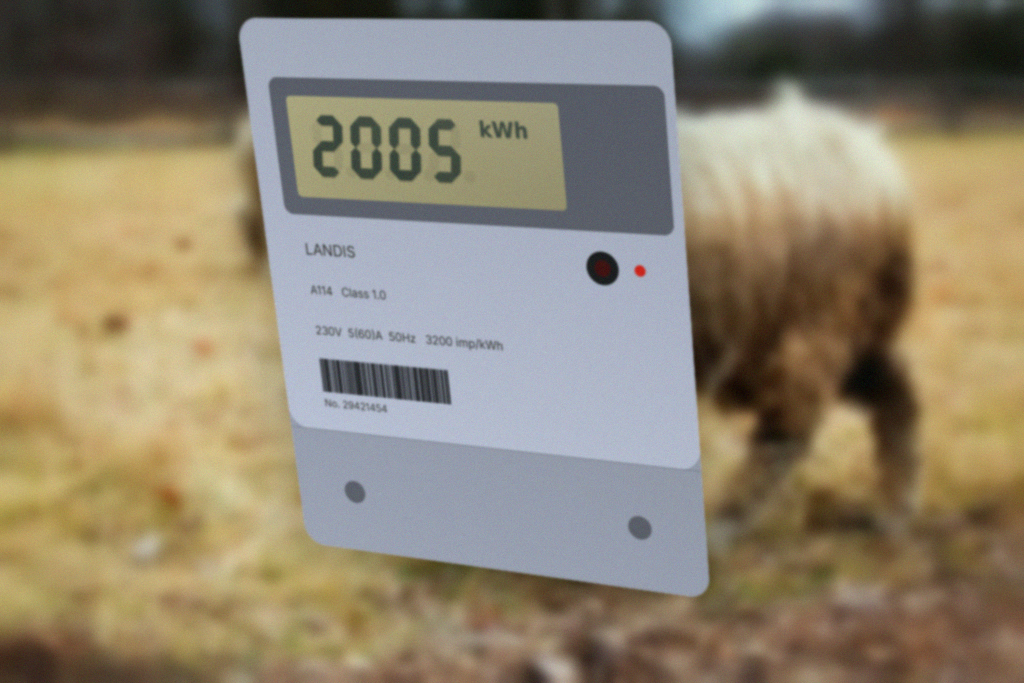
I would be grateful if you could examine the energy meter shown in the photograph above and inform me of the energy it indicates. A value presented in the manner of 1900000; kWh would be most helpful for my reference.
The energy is 2005; kWh
